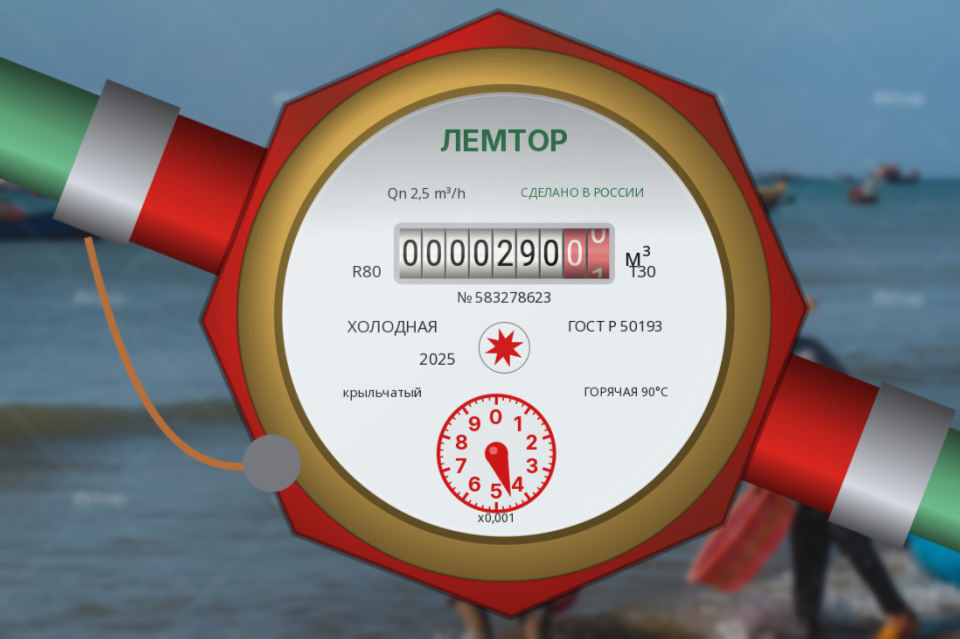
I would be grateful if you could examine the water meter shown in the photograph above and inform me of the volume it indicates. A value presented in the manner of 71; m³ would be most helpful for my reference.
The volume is 290.004; m³
